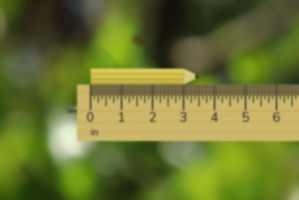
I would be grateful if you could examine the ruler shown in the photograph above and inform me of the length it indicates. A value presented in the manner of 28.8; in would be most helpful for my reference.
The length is 3.5; in
